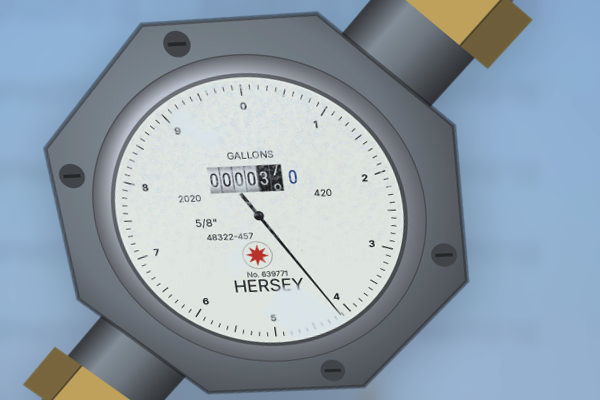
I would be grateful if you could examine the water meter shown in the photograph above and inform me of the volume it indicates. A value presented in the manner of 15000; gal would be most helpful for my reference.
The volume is 374.1; gal
